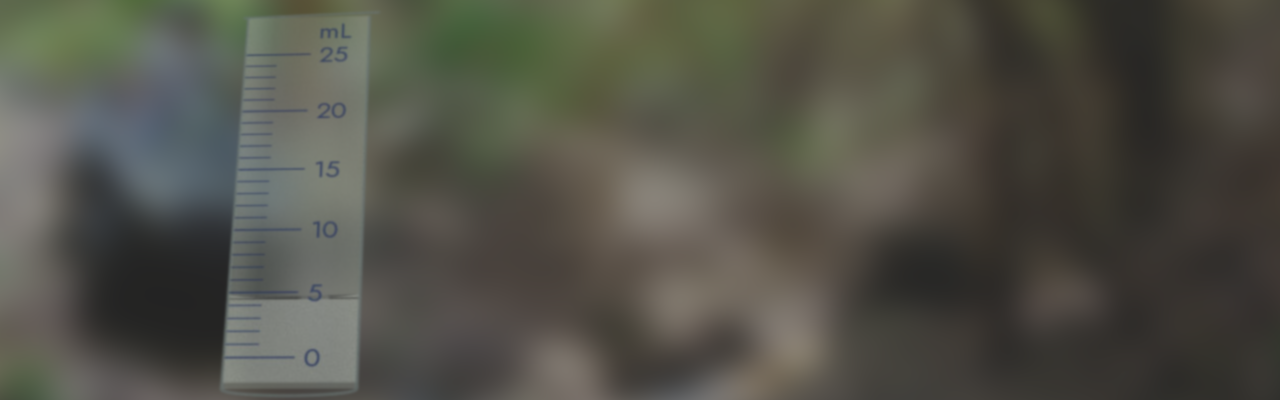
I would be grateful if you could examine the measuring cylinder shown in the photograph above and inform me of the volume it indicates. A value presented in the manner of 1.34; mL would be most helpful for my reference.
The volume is 4.5; mL
